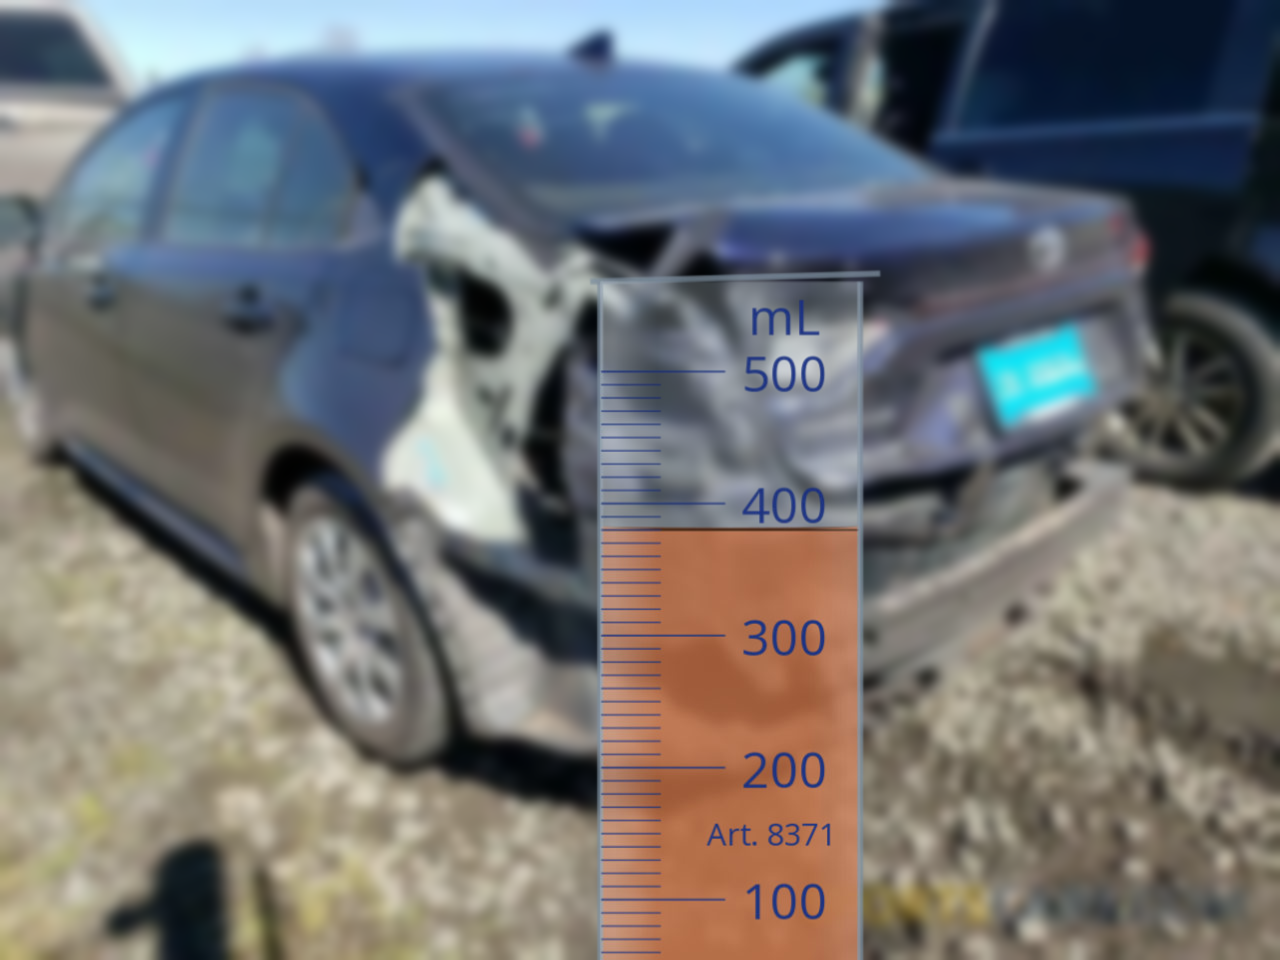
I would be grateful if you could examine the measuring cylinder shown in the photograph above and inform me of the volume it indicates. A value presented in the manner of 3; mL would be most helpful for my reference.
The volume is 380; mL
